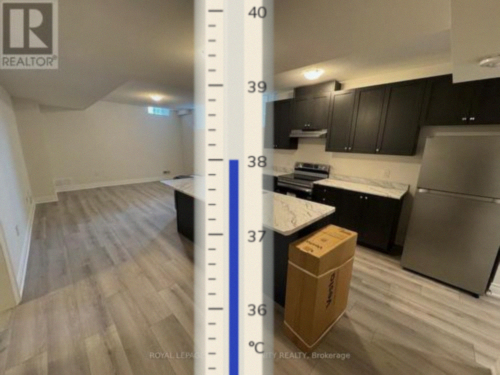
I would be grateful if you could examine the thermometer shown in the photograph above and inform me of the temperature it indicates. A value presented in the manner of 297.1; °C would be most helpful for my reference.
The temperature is 38; °C
